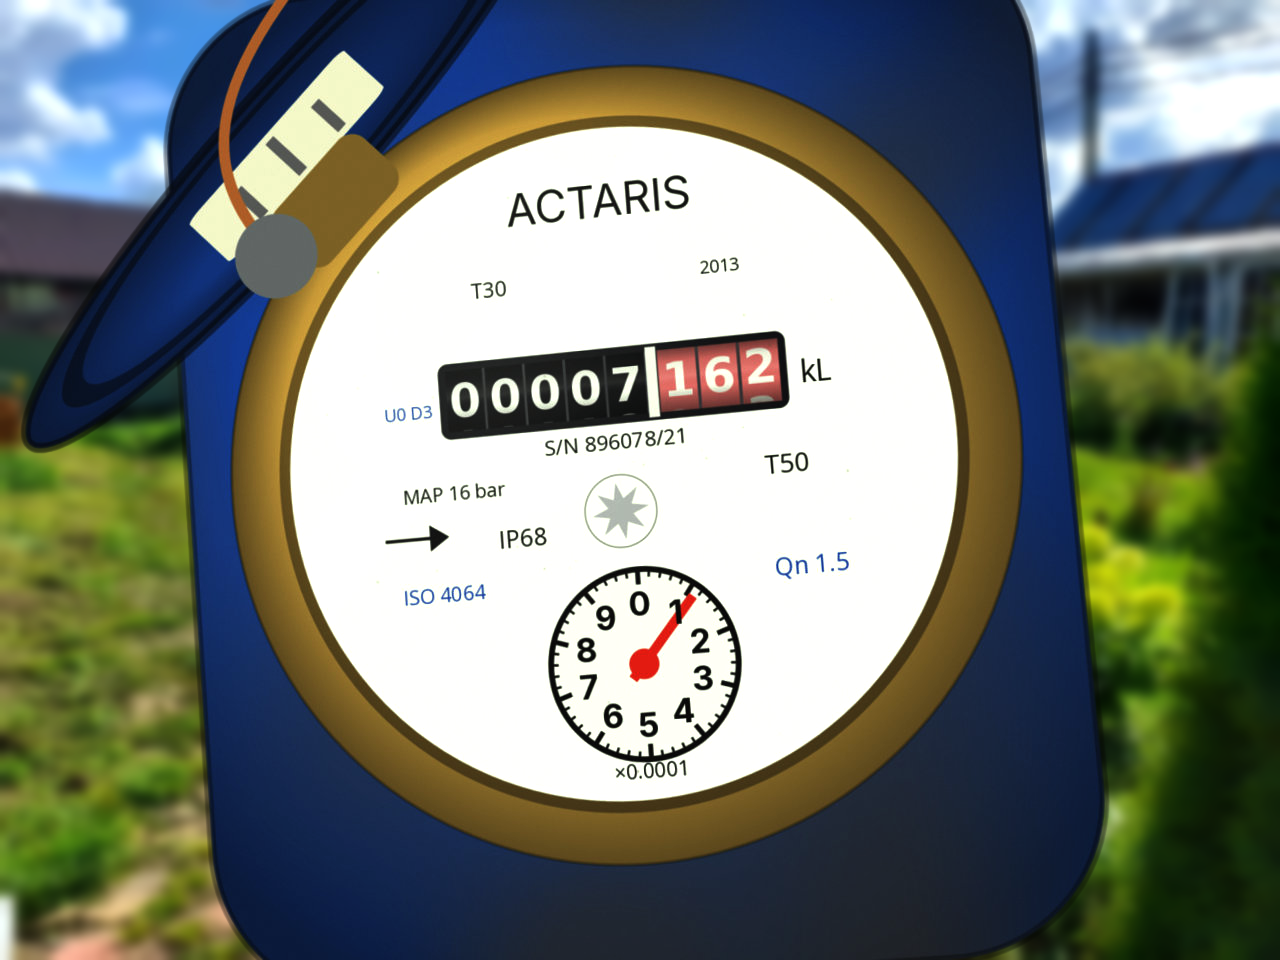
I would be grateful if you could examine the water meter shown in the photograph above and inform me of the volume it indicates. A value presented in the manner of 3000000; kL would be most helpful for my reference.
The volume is 7.1621; kL
